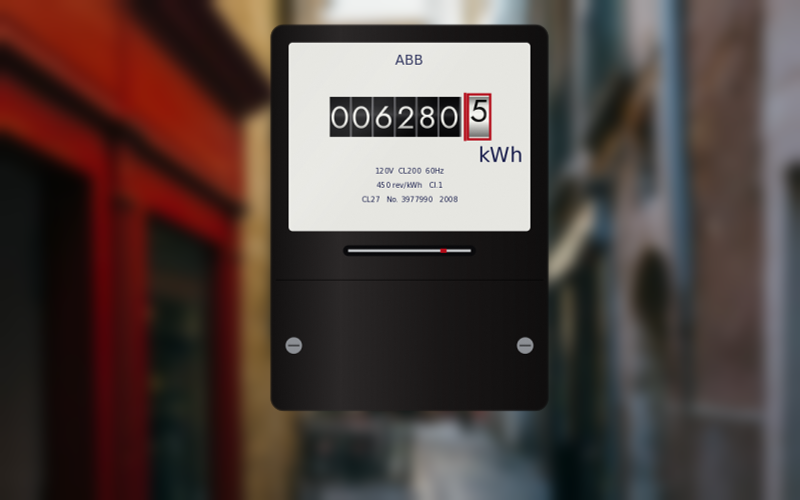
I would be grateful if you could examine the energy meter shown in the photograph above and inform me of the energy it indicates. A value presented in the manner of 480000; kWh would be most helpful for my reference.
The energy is 6280.5; kWh
